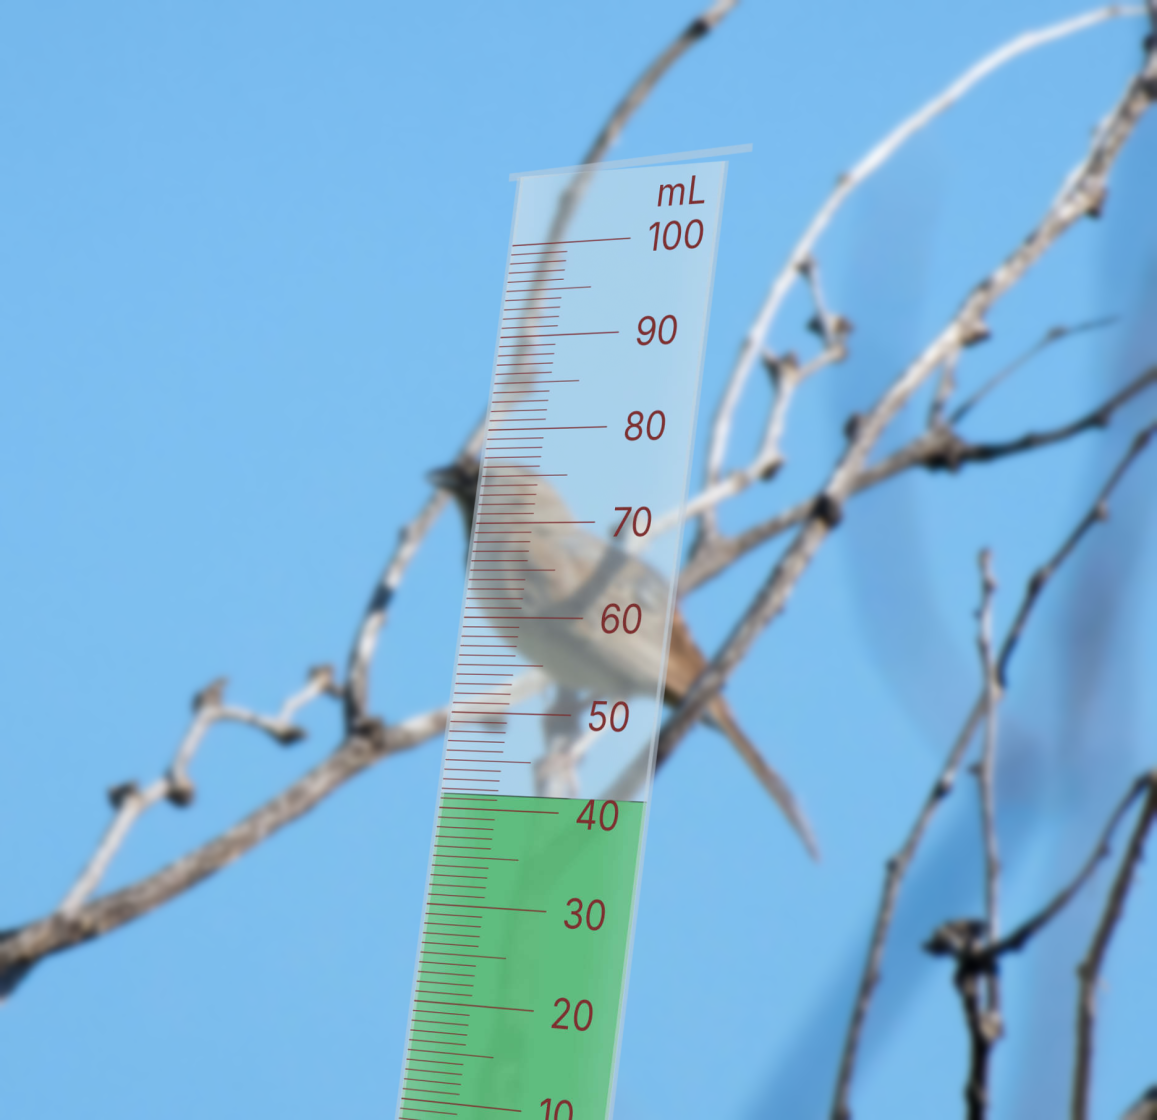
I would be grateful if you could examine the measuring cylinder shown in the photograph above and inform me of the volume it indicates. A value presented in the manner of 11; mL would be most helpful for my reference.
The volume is 41.5; mL
